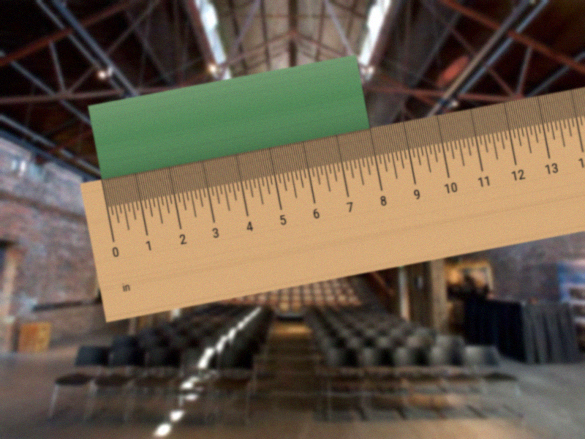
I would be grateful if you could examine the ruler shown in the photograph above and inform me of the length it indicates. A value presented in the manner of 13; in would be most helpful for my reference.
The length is 8; in
